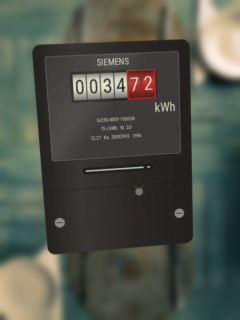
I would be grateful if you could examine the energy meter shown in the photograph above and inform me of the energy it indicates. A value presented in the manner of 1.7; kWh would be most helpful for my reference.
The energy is 34.72; kWh
